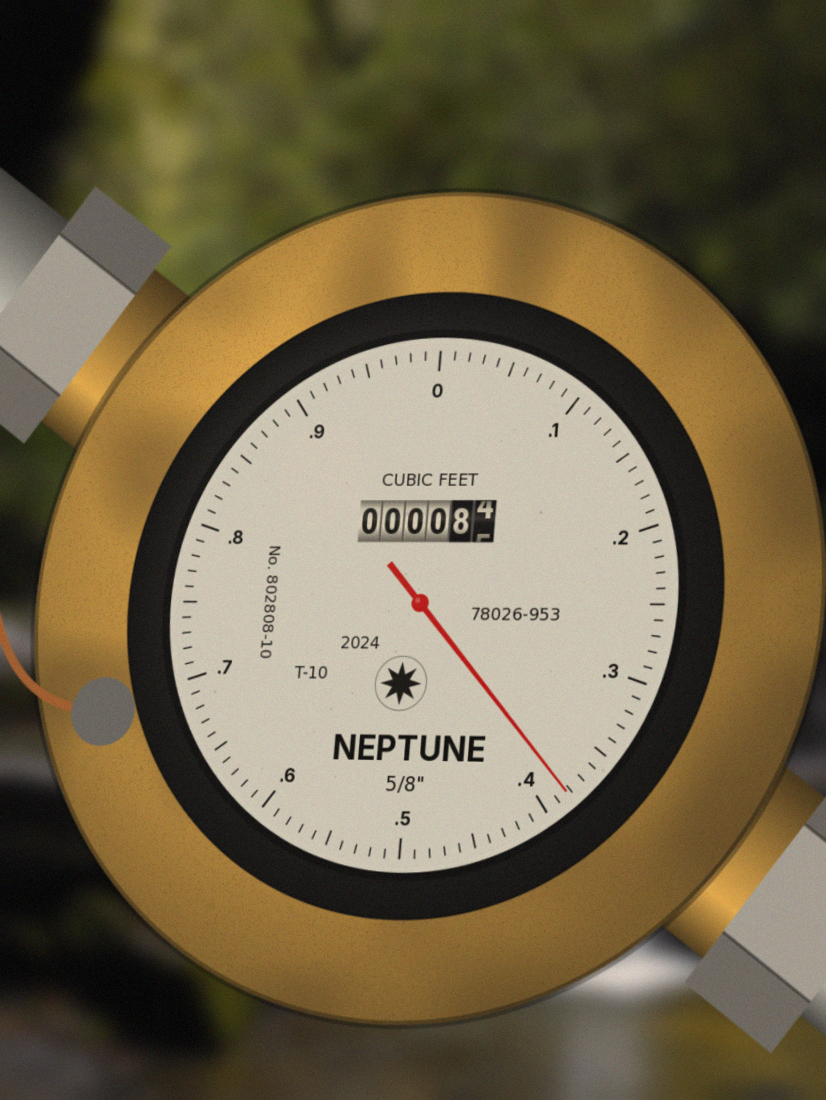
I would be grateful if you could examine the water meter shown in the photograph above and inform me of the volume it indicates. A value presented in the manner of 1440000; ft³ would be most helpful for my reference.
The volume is 84.38; ft³
